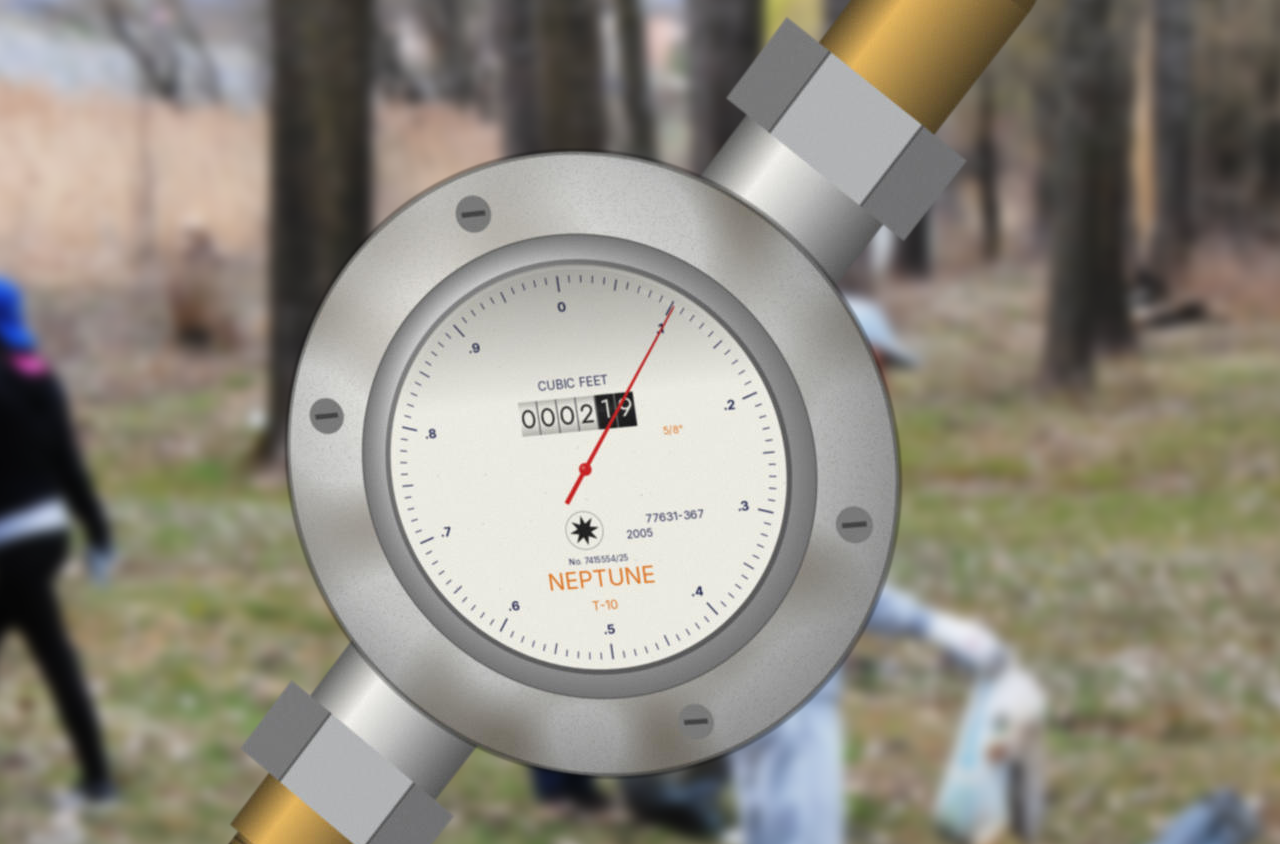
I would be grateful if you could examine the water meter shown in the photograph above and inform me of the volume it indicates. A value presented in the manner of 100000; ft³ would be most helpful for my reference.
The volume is 219.10; ft³
